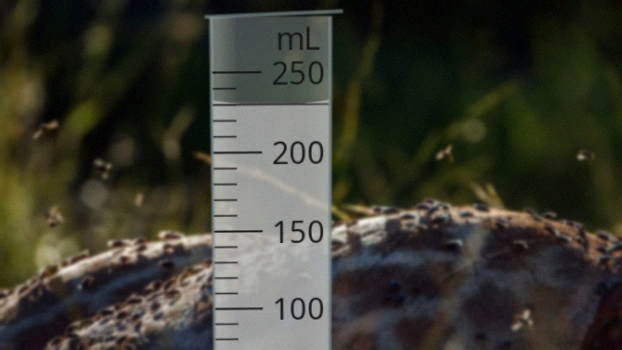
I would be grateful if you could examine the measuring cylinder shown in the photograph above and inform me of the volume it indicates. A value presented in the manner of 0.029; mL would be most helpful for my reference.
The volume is 230; mL
